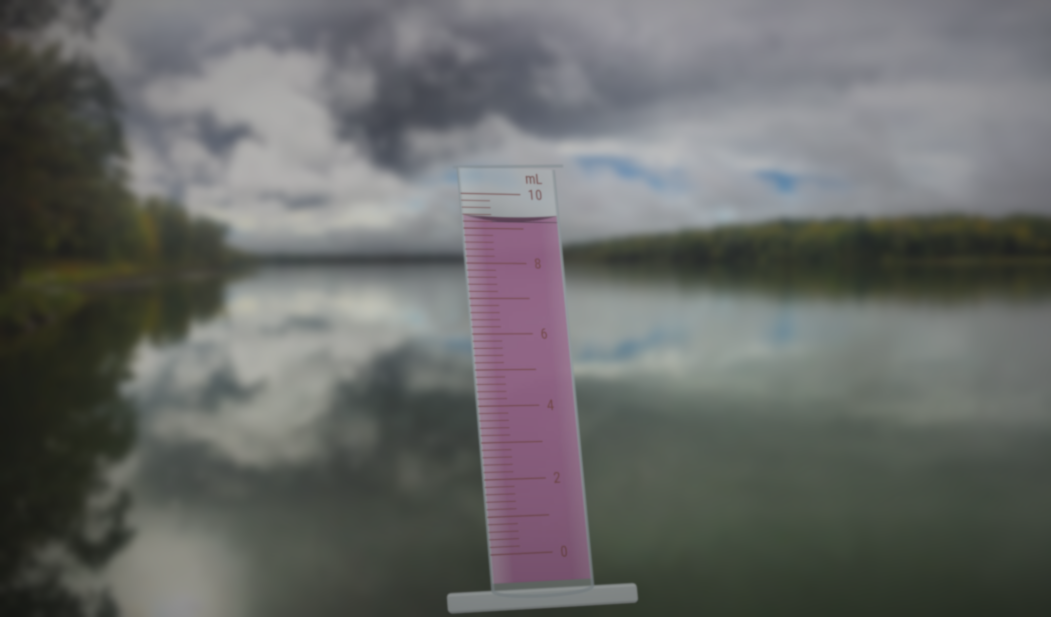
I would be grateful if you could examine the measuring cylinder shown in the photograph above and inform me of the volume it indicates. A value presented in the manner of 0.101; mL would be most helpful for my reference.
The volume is 9.2; mL
